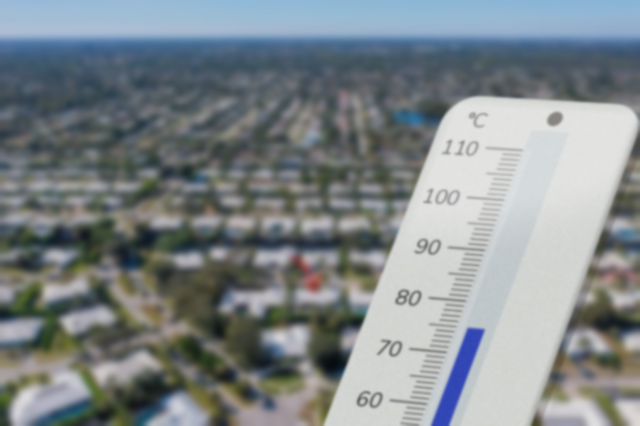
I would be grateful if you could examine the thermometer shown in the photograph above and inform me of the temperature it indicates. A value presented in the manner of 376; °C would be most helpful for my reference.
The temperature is 75; °C
